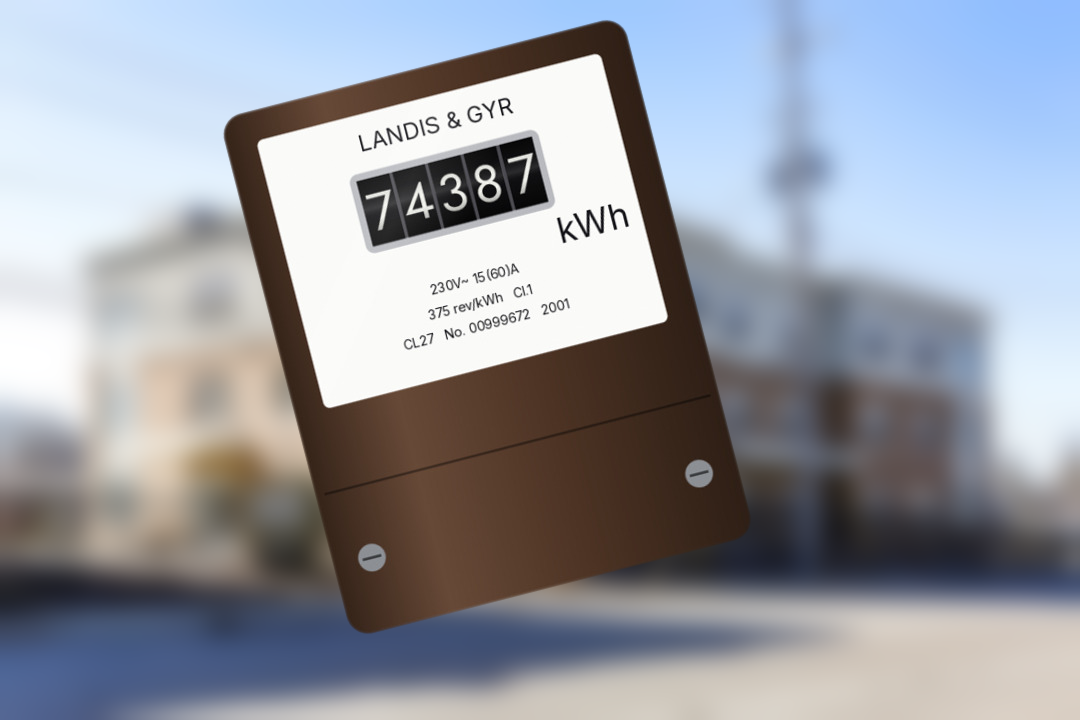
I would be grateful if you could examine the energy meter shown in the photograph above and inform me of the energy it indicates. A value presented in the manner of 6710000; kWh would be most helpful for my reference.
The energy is 74387; kWh
